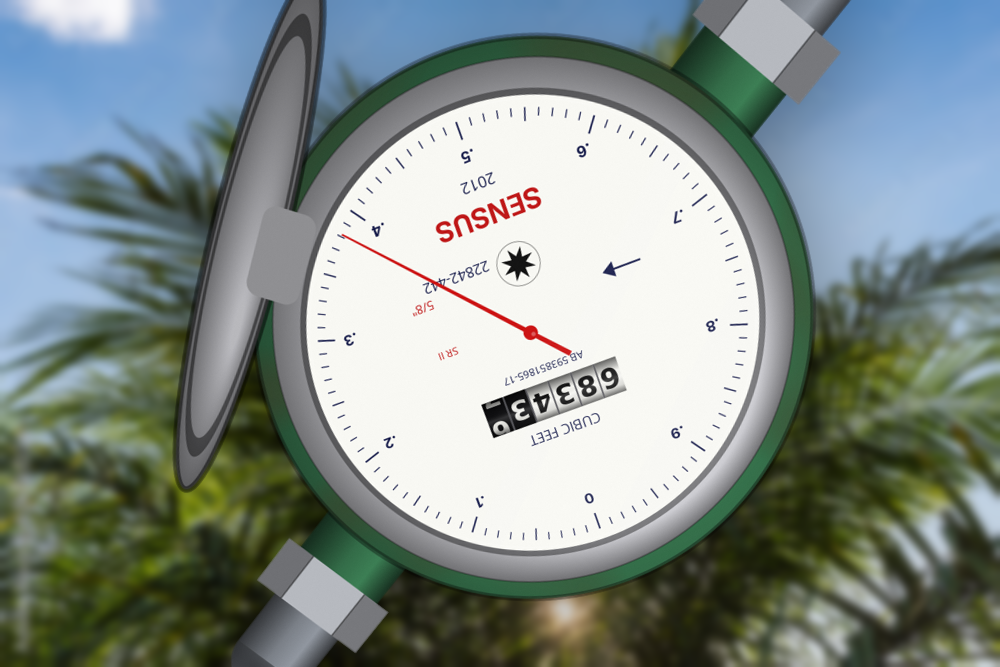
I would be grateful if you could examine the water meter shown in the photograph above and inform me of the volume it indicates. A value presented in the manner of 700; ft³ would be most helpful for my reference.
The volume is 683436.38; ft³
